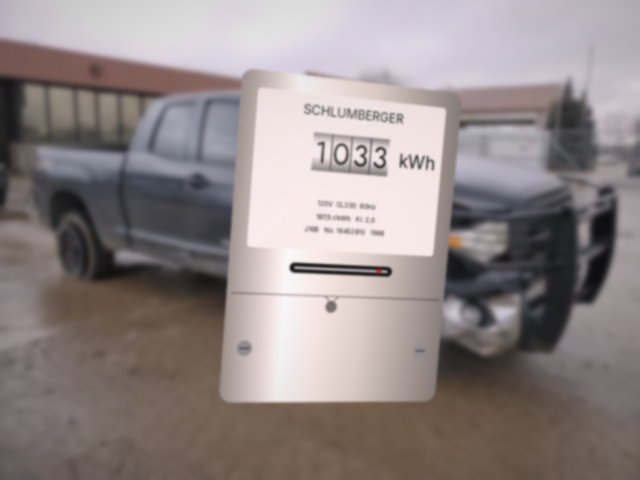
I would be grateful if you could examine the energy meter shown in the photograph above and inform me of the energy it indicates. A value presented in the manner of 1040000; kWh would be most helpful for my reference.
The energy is 1033; kWh
